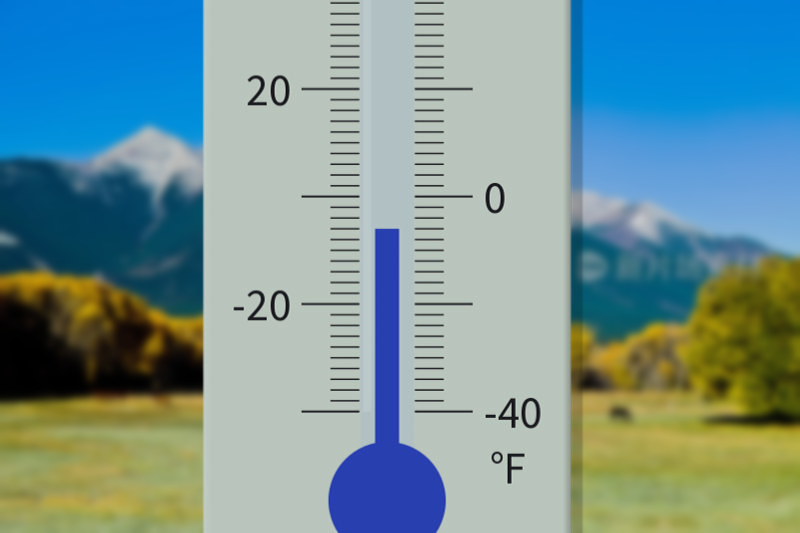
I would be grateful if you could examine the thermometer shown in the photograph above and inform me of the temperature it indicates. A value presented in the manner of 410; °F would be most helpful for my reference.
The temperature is -6; °F
